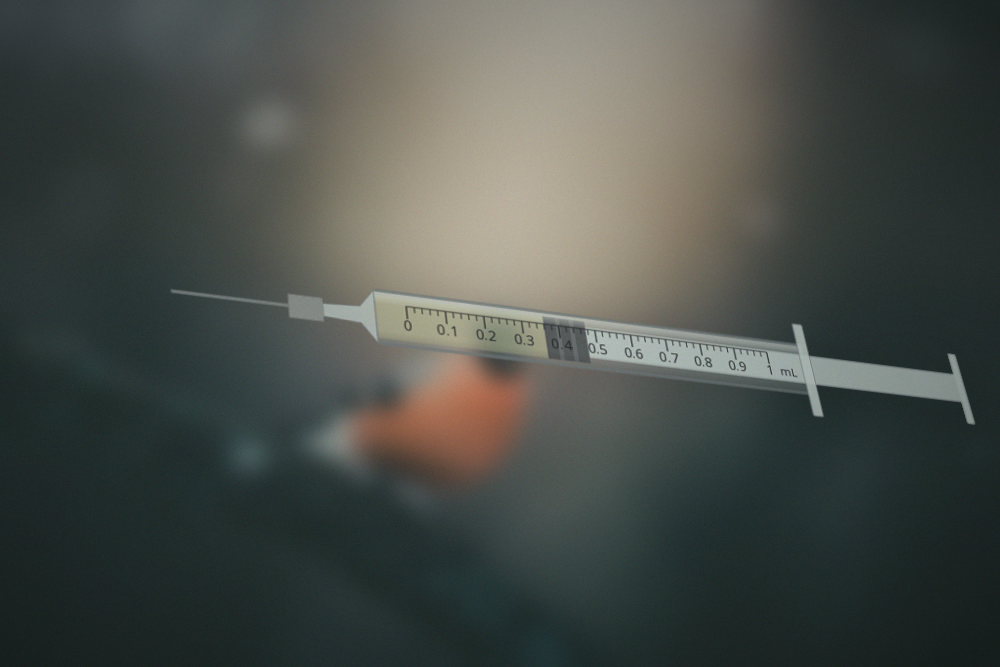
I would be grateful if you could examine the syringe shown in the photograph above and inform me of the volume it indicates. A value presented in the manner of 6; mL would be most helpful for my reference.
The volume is 0.36; mL
